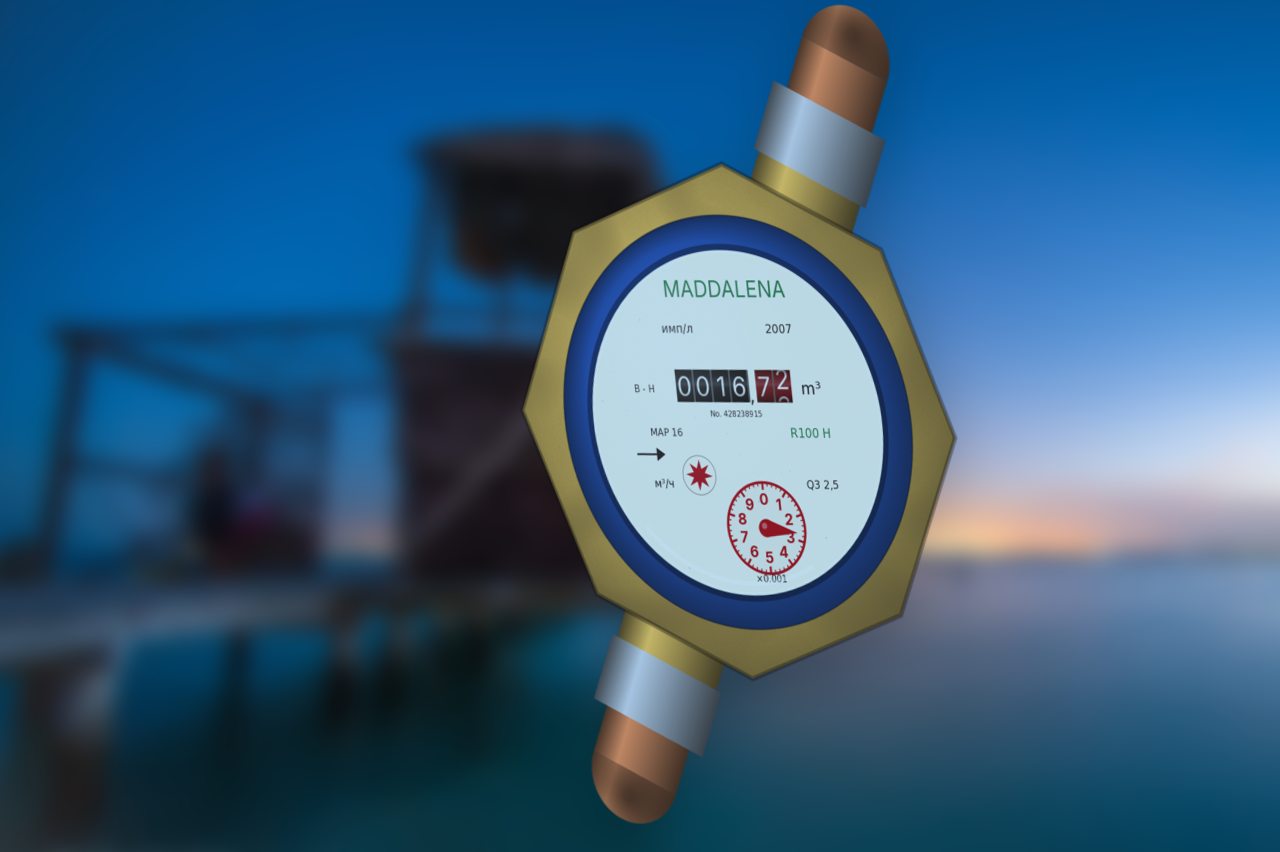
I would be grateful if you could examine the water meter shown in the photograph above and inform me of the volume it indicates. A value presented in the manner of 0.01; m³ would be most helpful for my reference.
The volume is 16.722; m³
